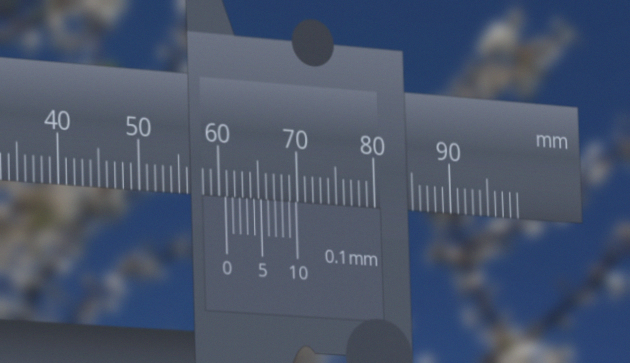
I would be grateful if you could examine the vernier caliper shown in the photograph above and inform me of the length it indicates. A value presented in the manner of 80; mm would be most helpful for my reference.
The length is 60.8; mm
